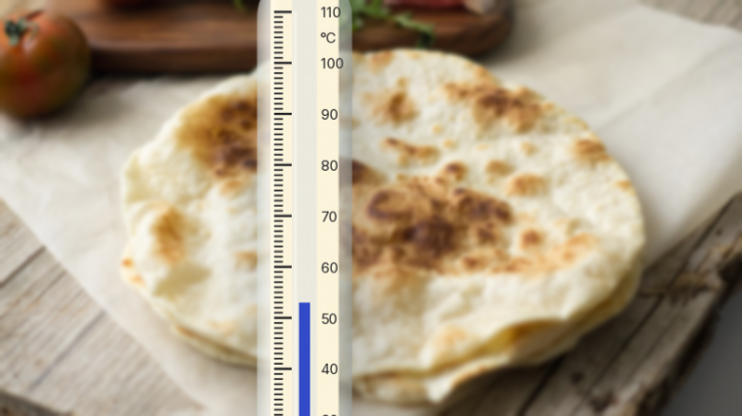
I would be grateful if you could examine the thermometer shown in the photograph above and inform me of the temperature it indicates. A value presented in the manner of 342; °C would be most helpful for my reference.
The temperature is 53; °C
